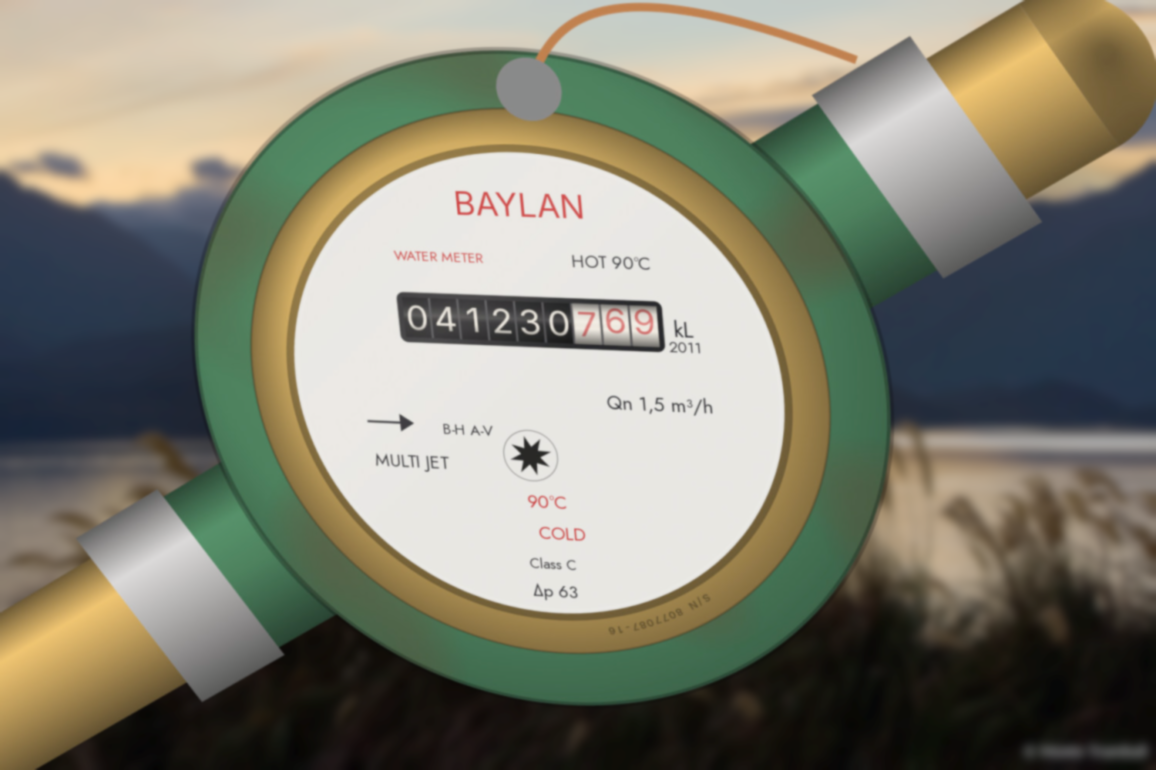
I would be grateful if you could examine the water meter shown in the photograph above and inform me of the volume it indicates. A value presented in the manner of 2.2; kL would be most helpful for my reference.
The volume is 41230.769; kL
